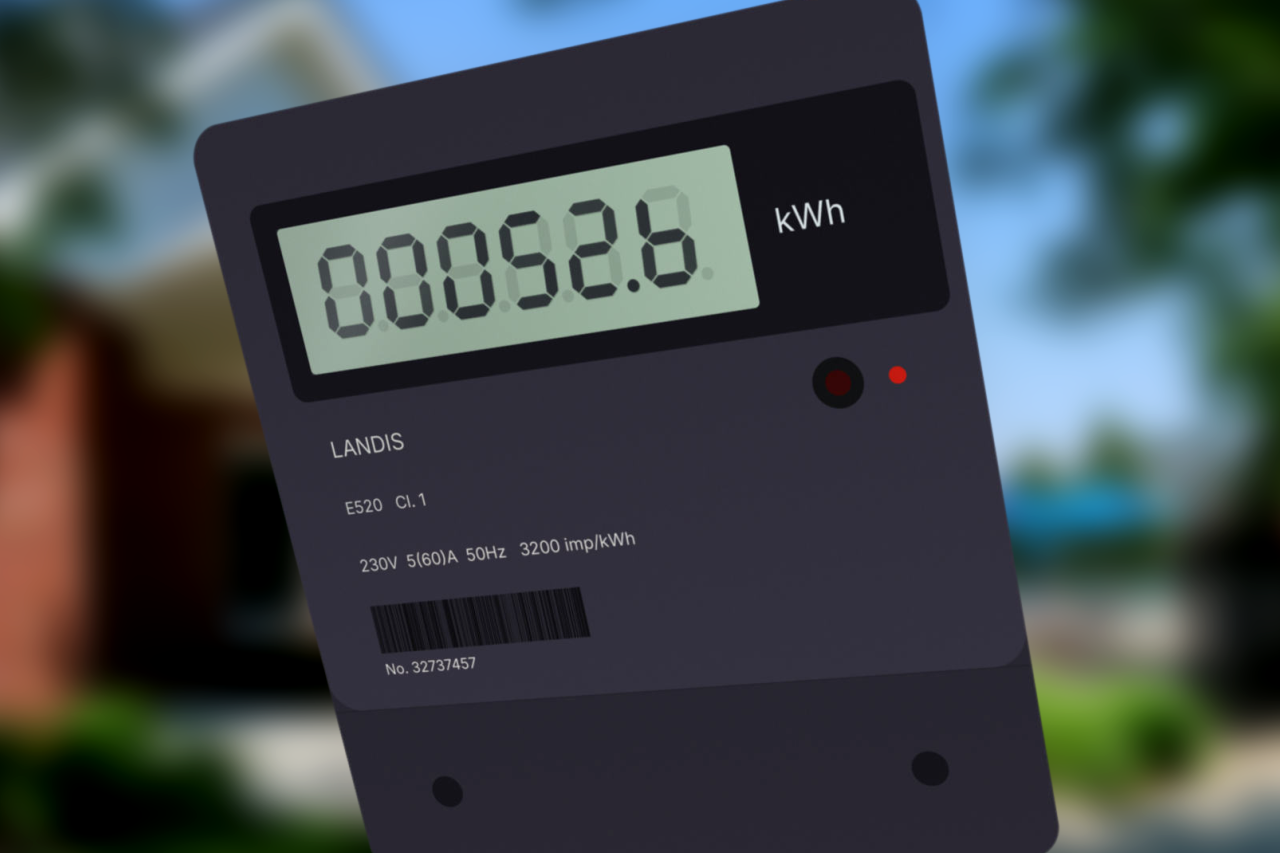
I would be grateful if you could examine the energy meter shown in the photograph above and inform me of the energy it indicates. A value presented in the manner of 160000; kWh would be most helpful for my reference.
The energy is 52.6; kWh
